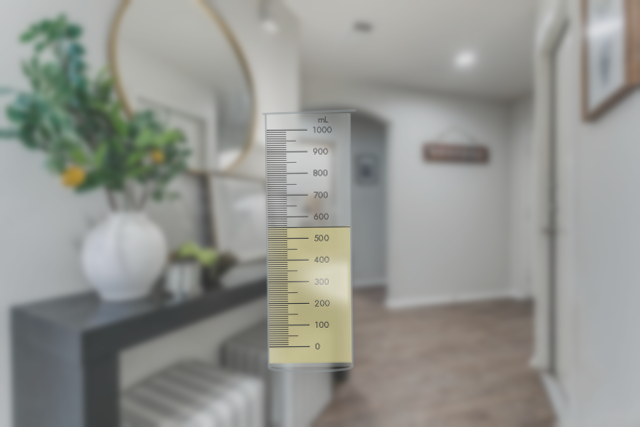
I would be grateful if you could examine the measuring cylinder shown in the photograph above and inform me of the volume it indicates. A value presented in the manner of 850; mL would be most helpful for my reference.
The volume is 550; mL
